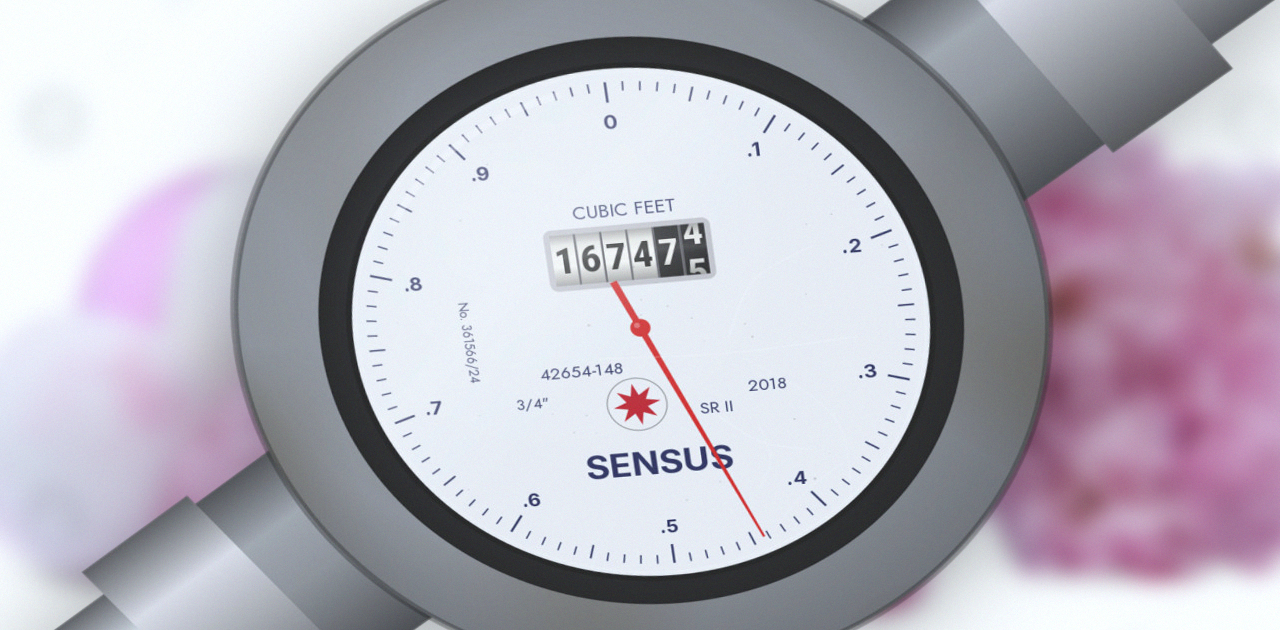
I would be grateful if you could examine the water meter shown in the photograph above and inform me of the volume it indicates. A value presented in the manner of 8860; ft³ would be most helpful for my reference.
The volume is 167474.44; ft³
